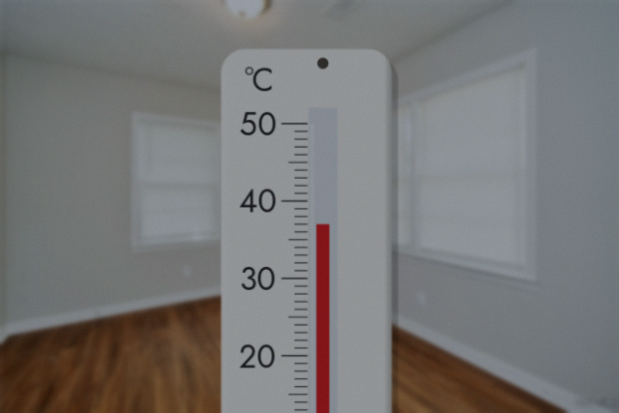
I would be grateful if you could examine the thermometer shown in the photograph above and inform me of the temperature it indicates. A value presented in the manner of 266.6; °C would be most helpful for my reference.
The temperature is 37; °C
